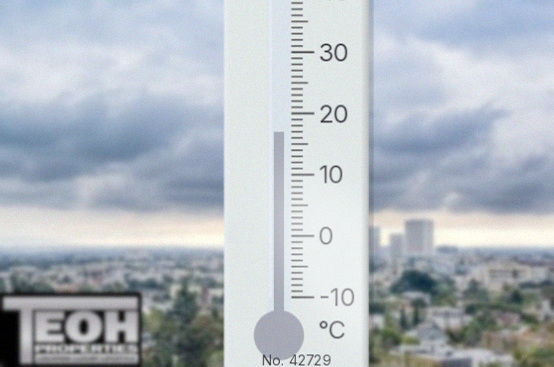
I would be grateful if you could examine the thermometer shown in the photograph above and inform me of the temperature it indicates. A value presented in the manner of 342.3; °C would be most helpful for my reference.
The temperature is 17; °C
